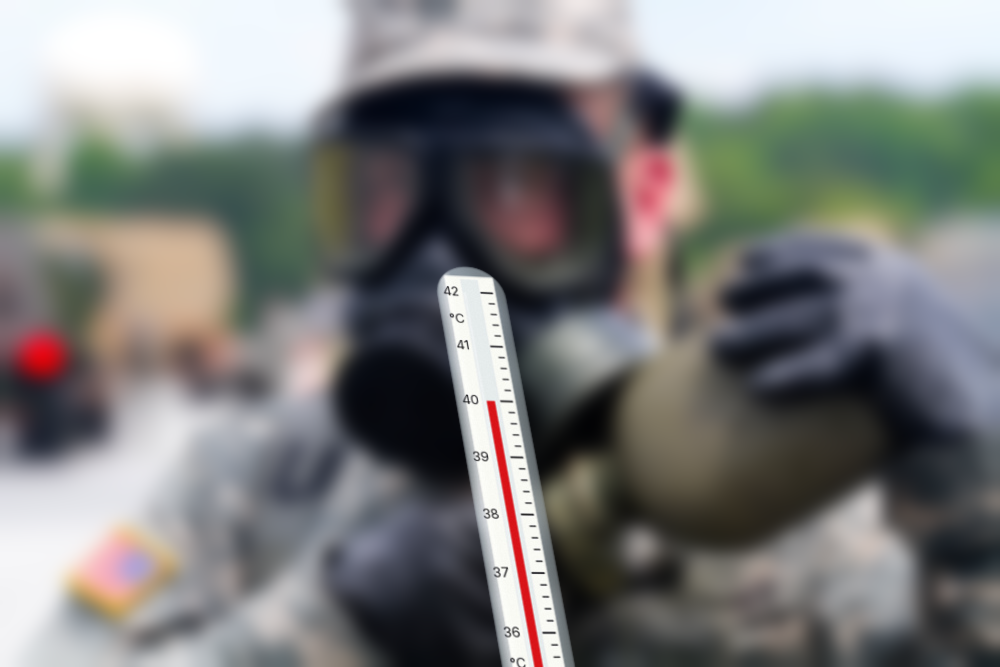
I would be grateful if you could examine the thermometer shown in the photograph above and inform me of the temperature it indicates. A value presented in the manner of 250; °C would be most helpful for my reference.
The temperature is 40; °C
